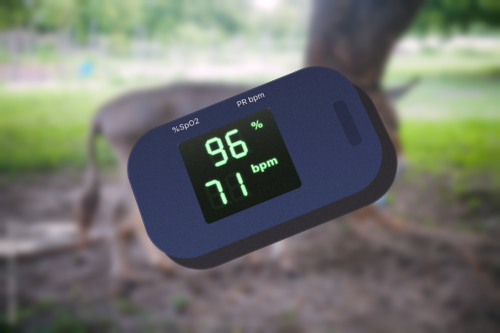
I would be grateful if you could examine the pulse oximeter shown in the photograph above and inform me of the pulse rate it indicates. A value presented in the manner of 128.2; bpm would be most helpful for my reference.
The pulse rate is 71; bpm
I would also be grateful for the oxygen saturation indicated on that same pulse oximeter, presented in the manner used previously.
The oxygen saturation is 96; %
